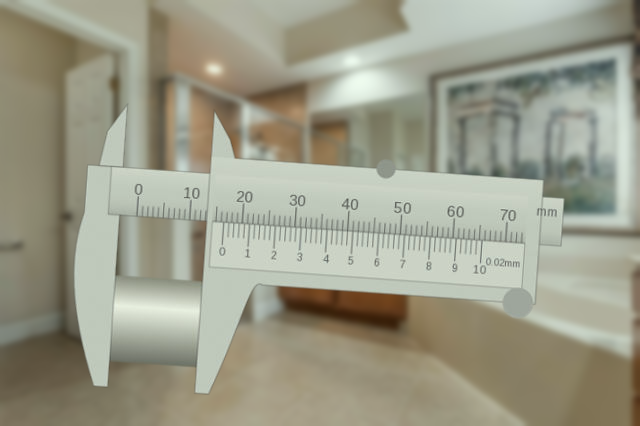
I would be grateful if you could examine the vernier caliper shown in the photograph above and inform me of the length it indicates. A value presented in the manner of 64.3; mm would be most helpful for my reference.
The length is 16.5; mm
